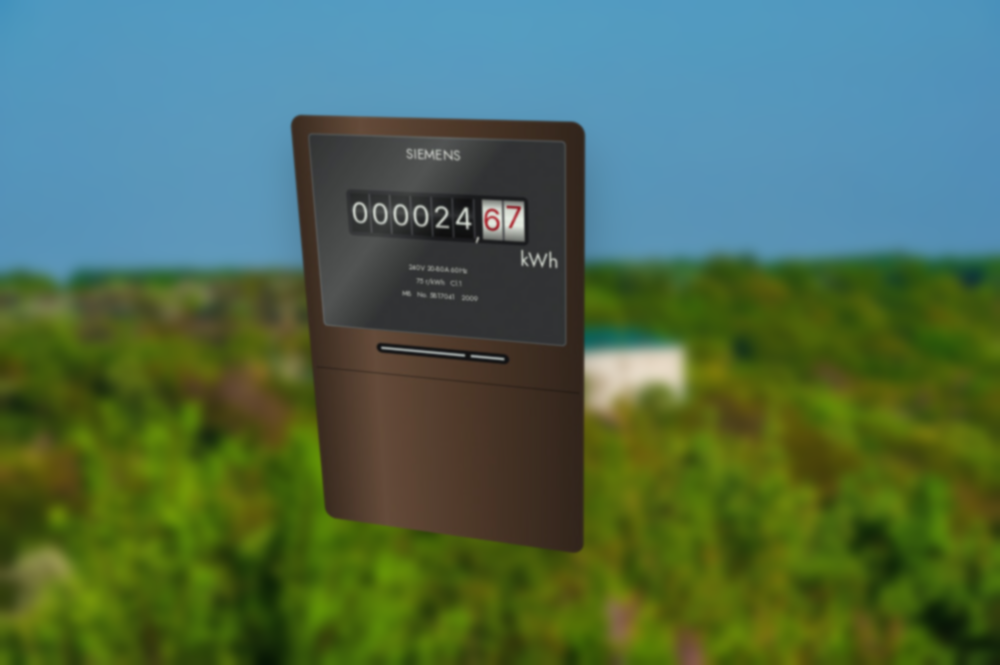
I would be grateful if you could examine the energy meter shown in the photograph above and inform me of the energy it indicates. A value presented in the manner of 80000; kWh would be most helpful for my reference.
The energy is 24.67; kWh
